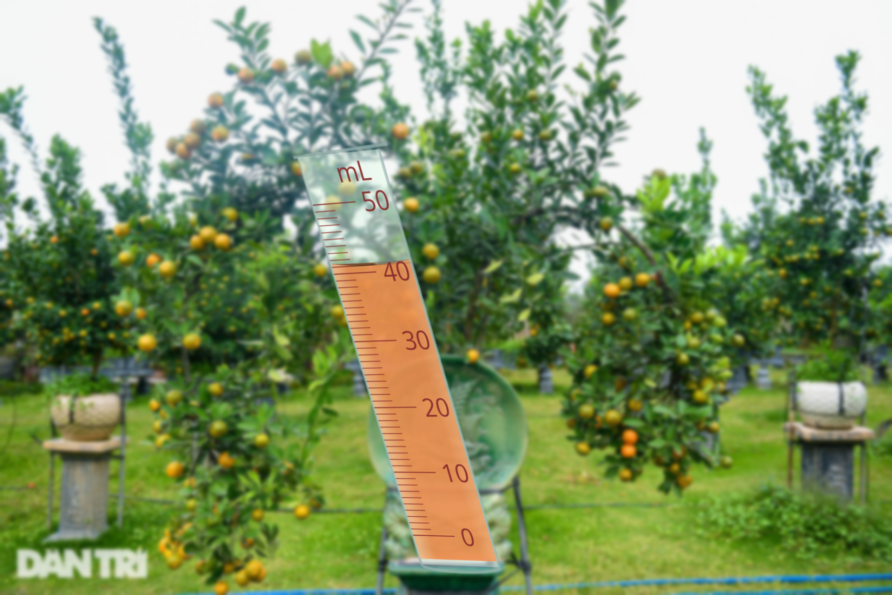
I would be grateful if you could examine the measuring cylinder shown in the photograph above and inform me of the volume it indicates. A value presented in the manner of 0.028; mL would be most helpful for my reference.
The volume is 41; mL
